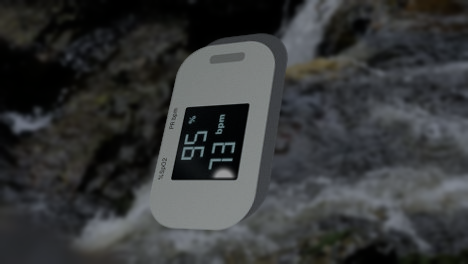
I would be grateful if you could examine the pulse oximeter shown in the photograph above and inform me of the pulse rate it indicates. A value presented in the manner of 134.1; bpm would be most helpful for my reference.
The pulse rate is 73; bpm
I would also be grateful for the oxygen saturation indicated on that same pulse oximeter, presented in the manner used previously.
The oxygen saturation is 95; %
